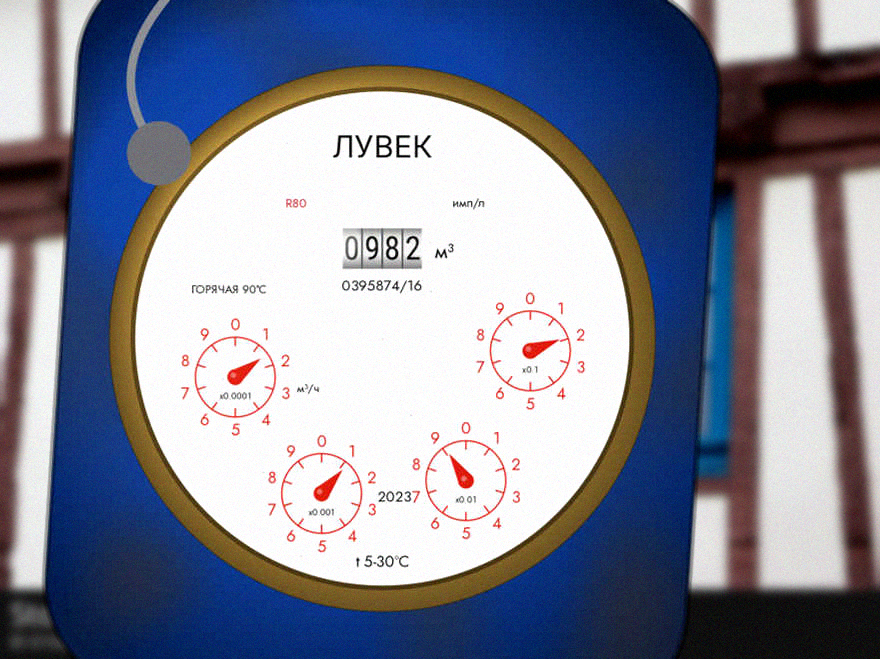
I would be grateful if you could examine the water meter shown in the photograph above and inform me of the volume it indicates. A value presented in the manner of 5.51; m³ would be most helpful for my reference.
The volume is 982.1911; m³
